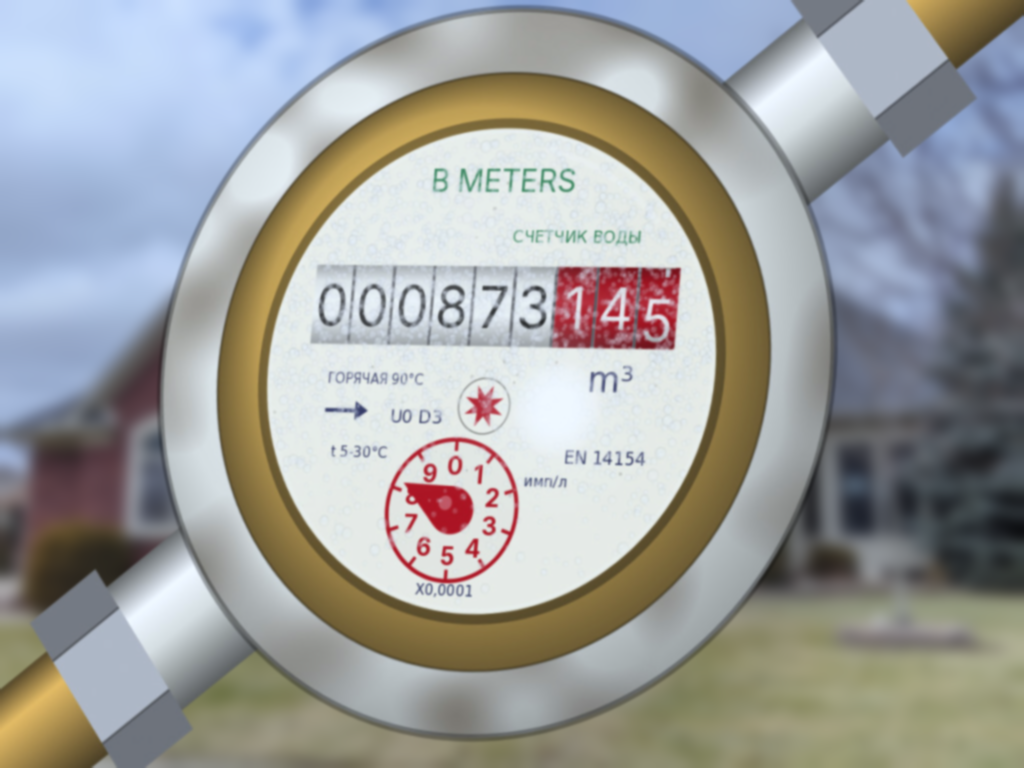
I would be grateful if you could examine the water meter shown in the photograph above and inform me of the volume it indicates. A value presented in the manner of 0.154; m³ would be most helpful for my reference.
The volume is 873.1448; m³
